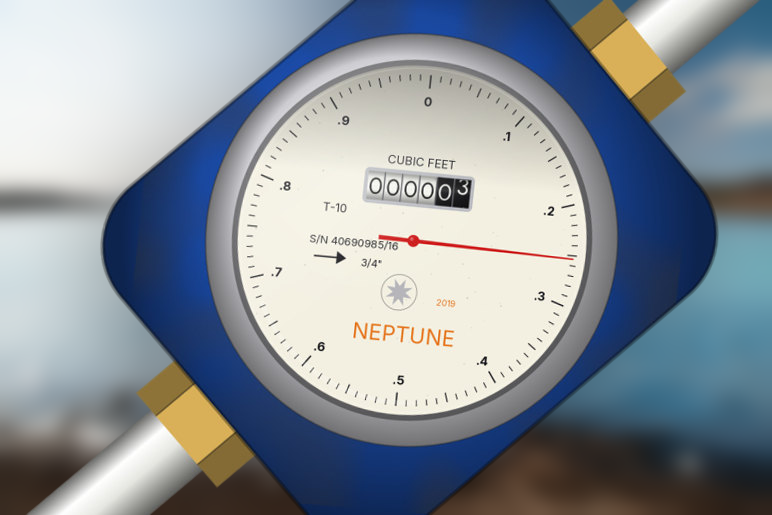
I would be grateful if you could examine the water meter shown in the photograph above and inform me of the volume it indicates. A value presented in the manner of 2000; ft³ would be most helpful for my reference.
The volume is 3.25; ft³
